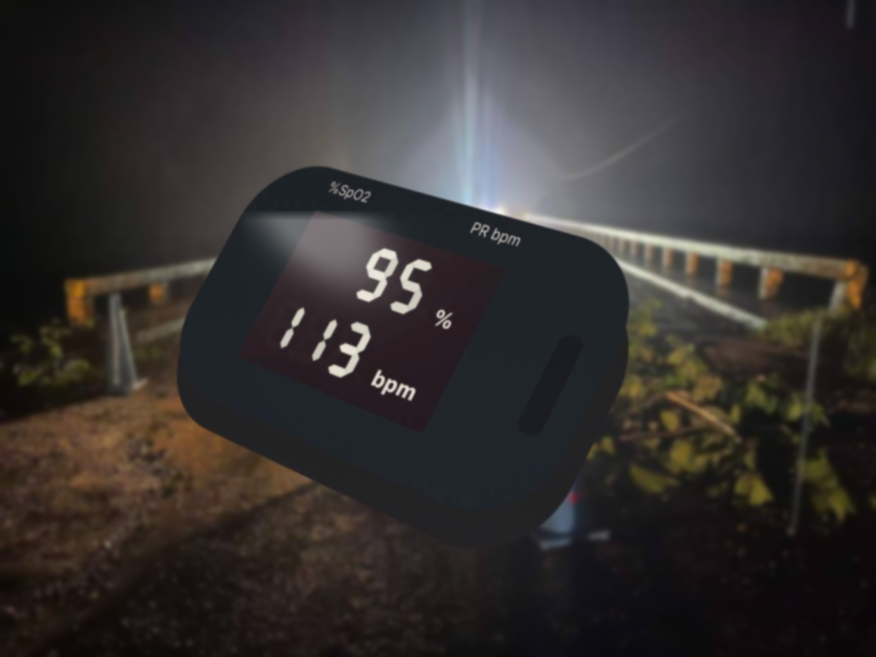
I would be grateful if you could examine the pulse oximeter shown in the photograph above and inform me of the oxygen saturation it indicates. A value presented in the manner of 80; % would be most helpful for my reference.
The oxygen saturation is 95; %
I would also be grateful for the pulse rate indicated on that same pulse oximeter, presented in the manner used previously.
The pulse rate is 113; bpm
